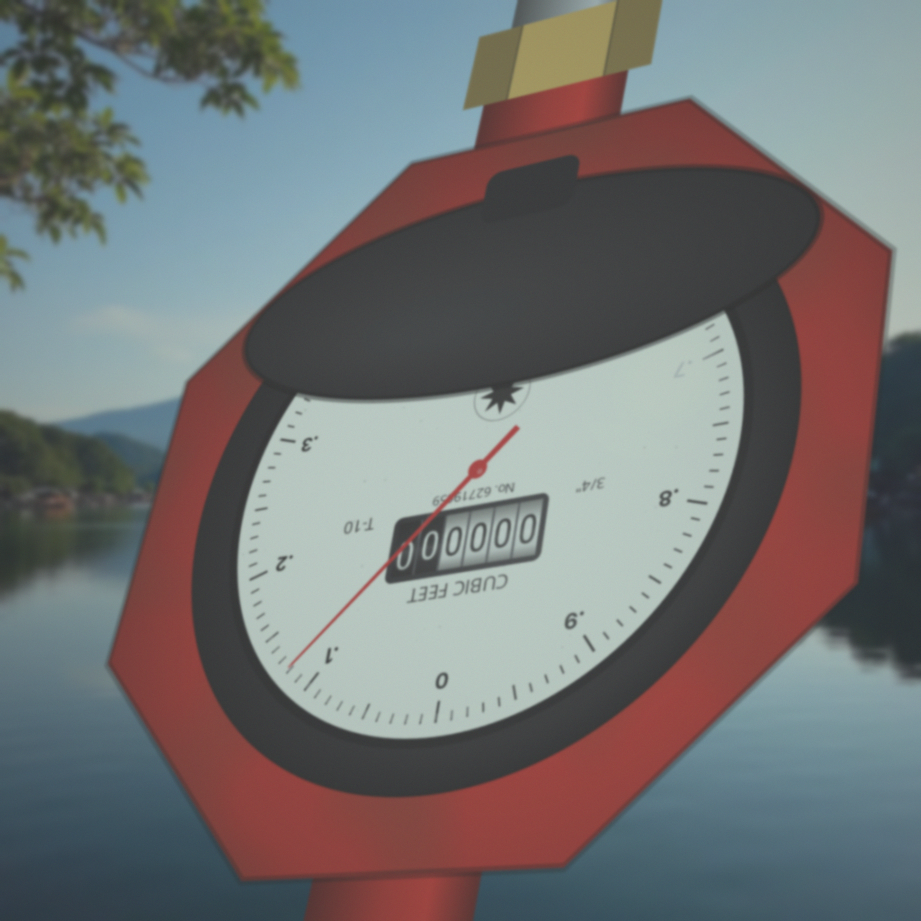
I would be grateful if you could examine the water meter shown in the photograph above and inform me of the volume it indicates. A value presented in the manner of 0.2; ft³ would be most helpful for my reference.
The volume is 0.12; ft³
